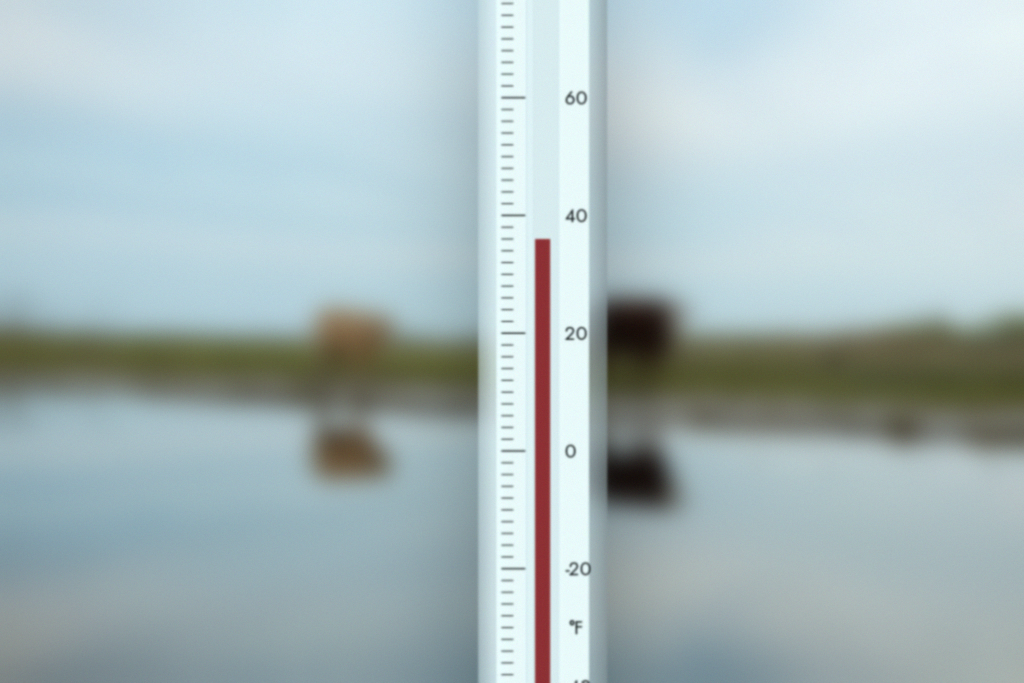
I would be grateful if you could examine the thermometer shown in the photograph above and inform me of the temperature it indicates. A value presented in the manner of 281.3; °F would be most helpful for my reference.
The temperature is 36; °F
